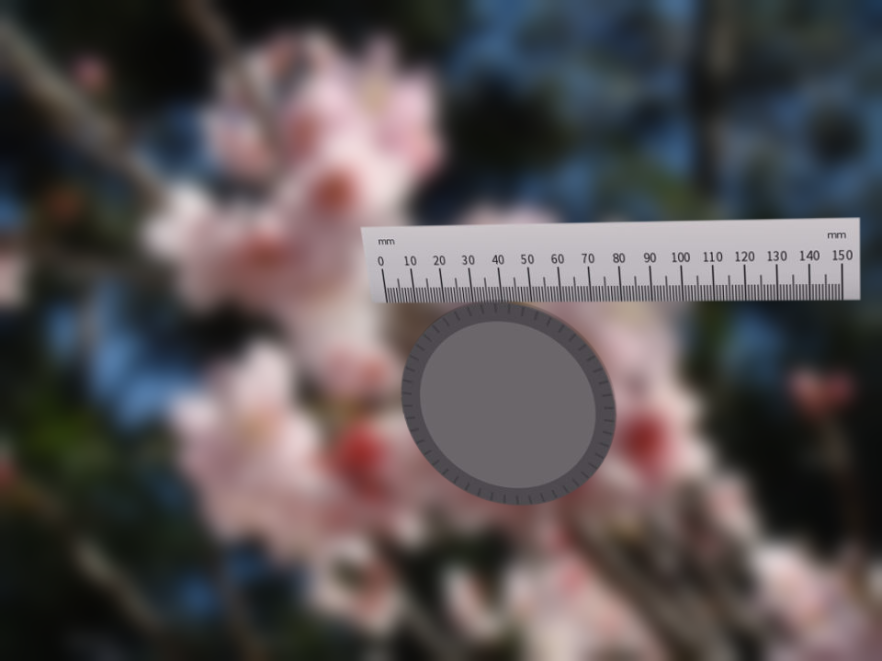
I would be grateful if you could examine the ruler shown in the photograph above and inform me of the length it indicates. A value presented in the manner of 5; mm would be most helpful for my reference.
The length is 75; mm
